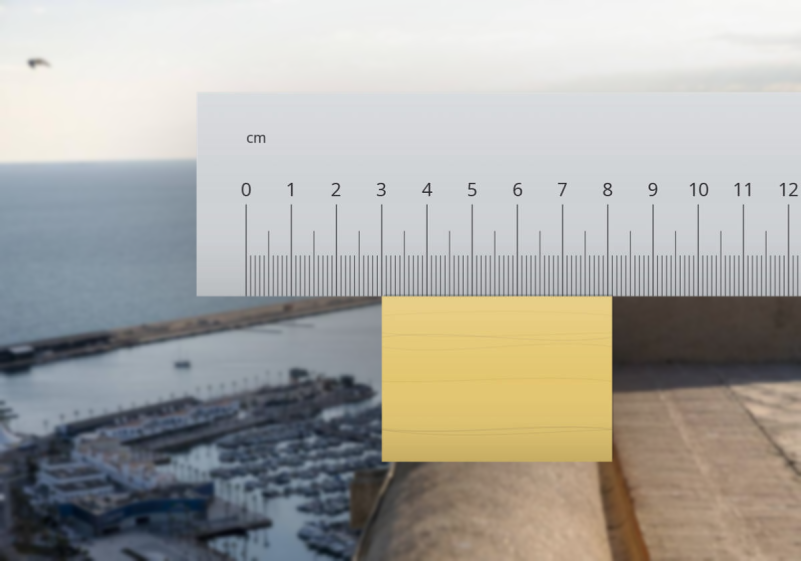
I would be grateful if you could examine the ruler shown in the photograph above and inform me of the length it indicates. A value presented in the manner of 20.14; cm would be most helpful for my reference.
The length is 5.1; cm
